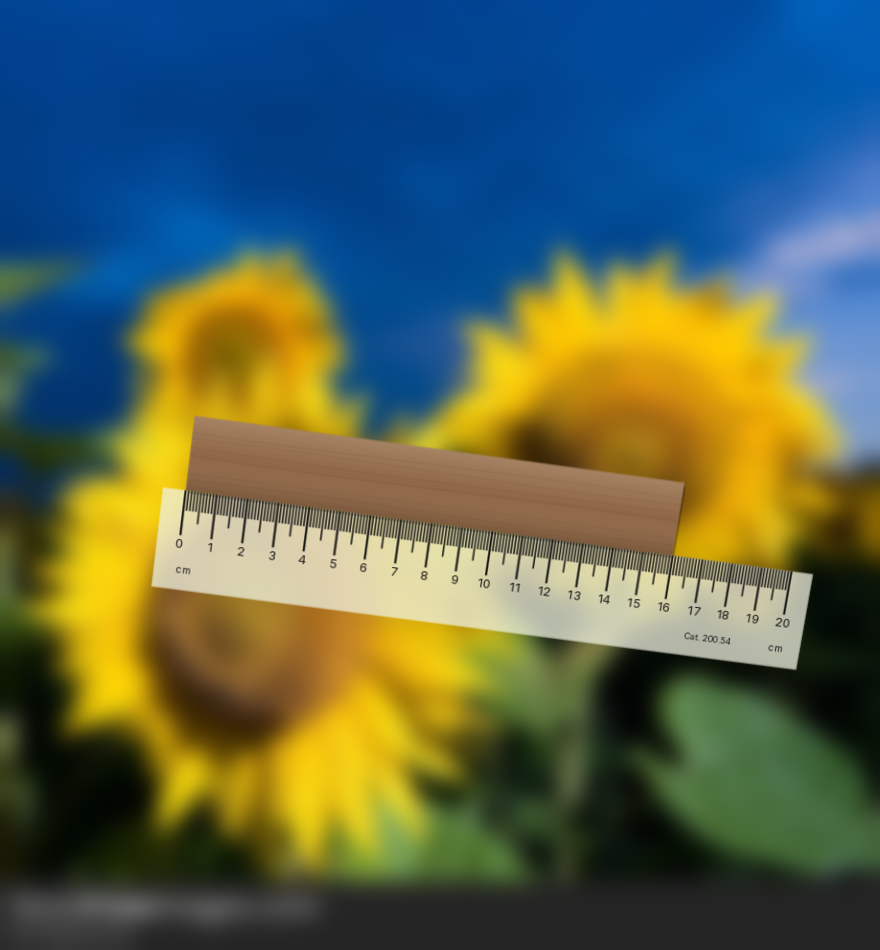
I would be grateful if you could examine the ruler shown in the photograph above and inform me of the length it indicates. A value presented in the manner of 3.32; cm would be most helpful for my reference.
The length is 16; cm
